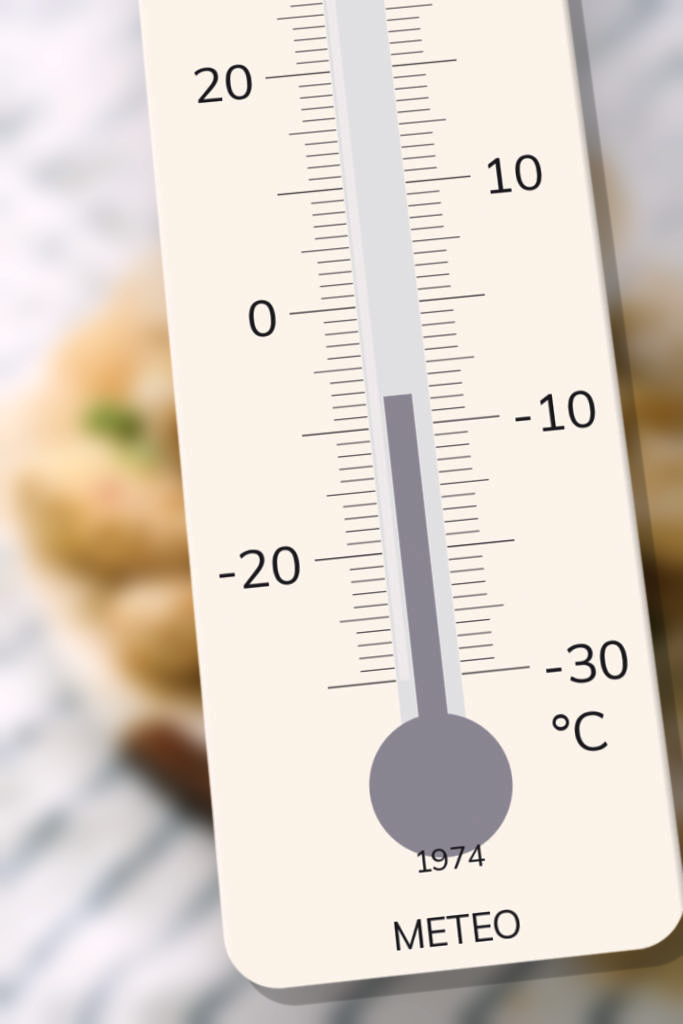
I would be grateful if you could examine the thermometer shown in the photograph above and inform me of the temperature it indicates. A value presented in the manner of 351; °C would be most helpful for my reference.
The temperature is -7.5; °C
